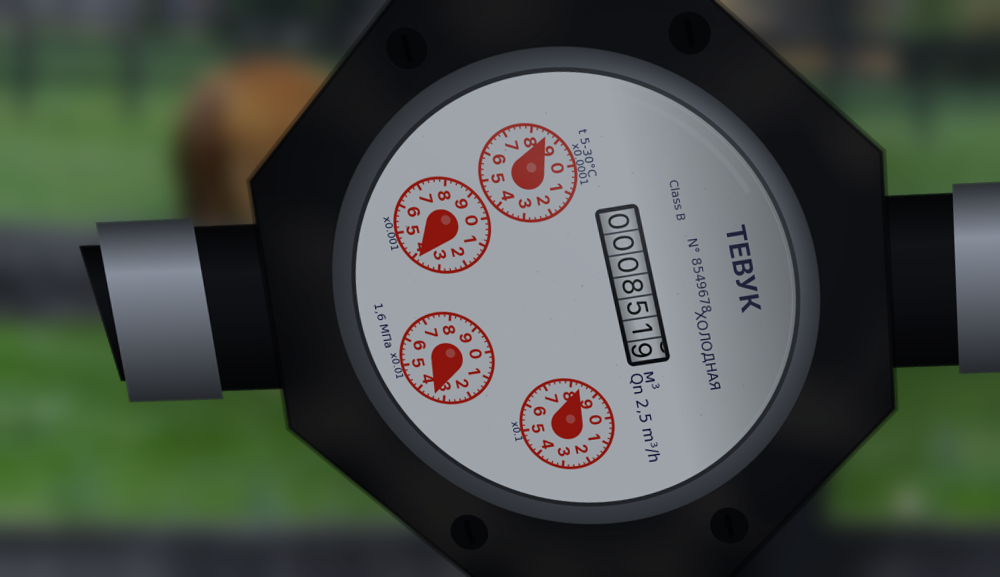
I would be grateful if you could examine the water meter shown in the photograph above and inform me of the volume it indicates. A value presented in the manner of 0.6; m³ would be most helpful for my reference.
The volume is 8518.8338; m³
